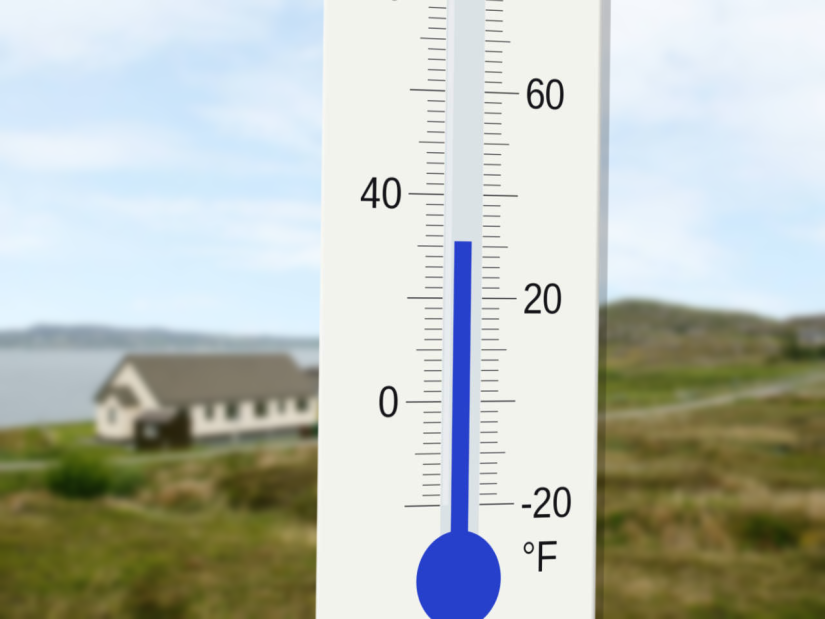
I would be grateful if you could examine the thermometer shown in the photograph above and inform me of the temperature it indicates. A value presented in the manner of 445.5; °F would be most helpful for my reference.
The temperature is 31; °F
